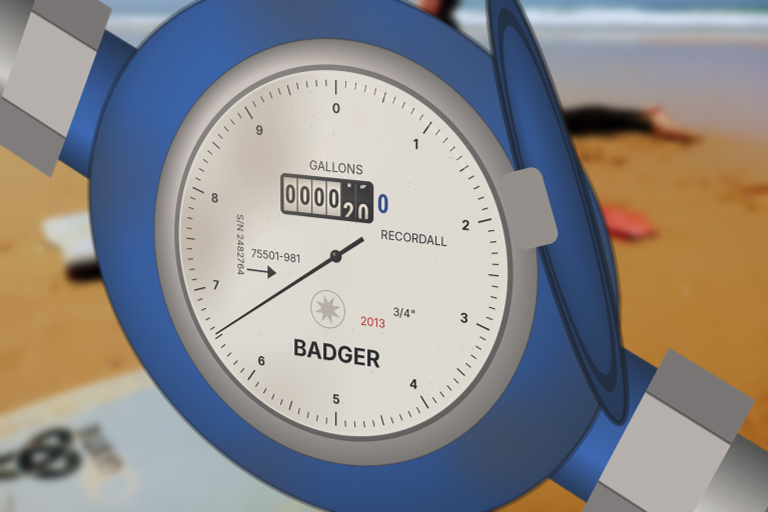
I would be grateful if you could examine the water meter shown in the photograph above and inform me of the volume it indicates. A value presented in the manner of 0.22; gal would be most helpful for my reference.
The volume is 196.5; gal
